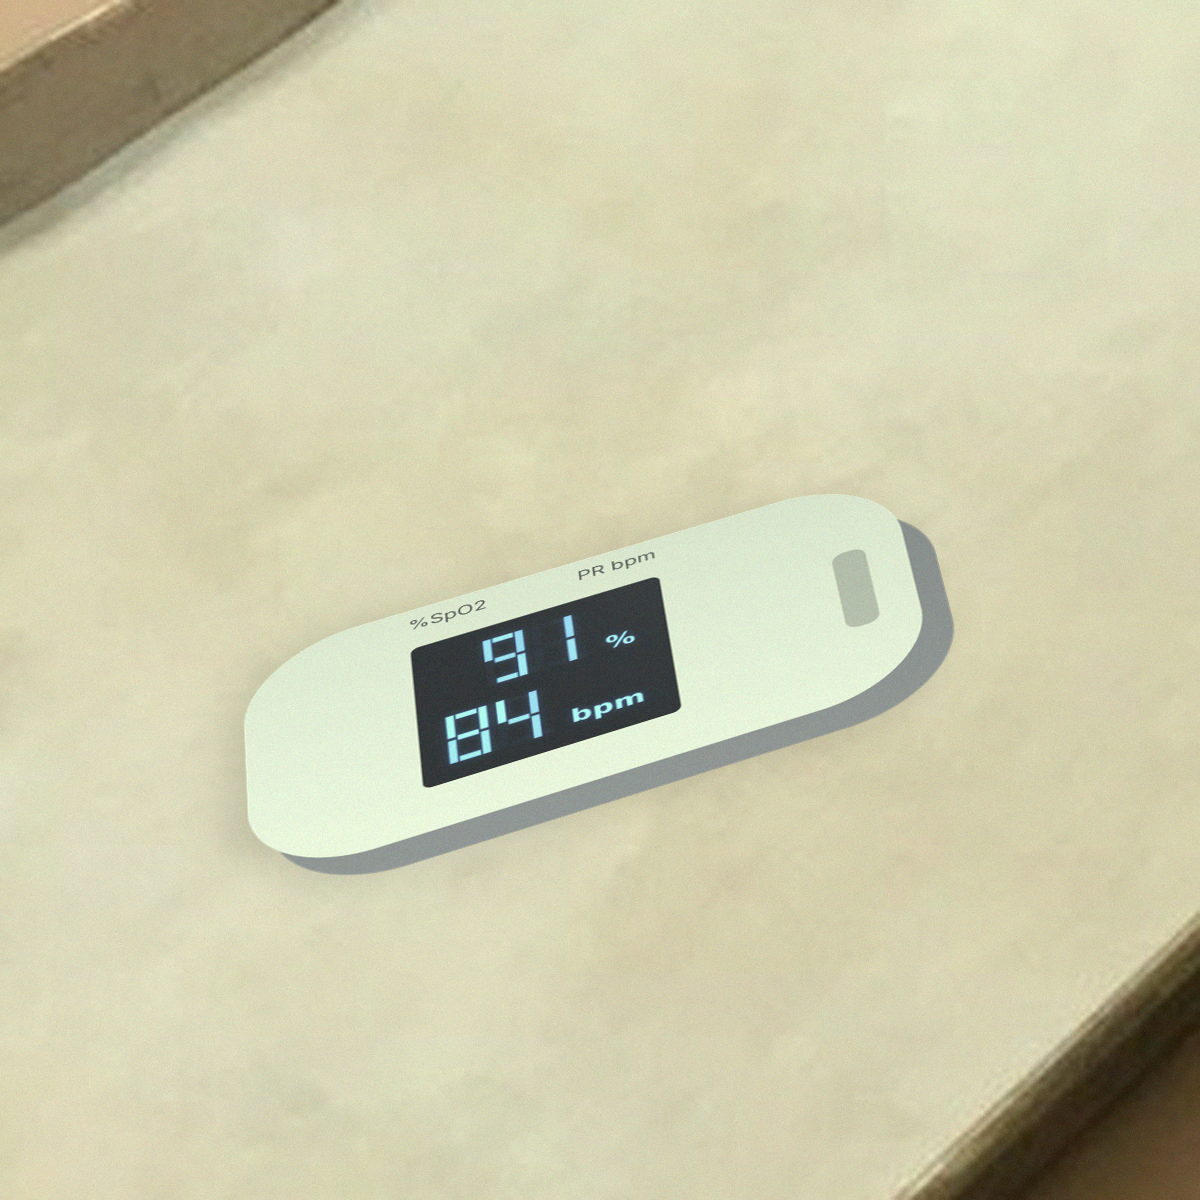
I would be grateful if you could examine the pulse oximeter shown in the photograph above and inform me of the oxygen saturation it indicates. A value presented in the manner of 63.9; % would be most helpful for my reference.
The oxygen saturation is 91; %
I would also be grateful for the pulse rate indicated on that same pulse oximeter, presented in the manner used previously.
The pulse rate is 84; bpm
